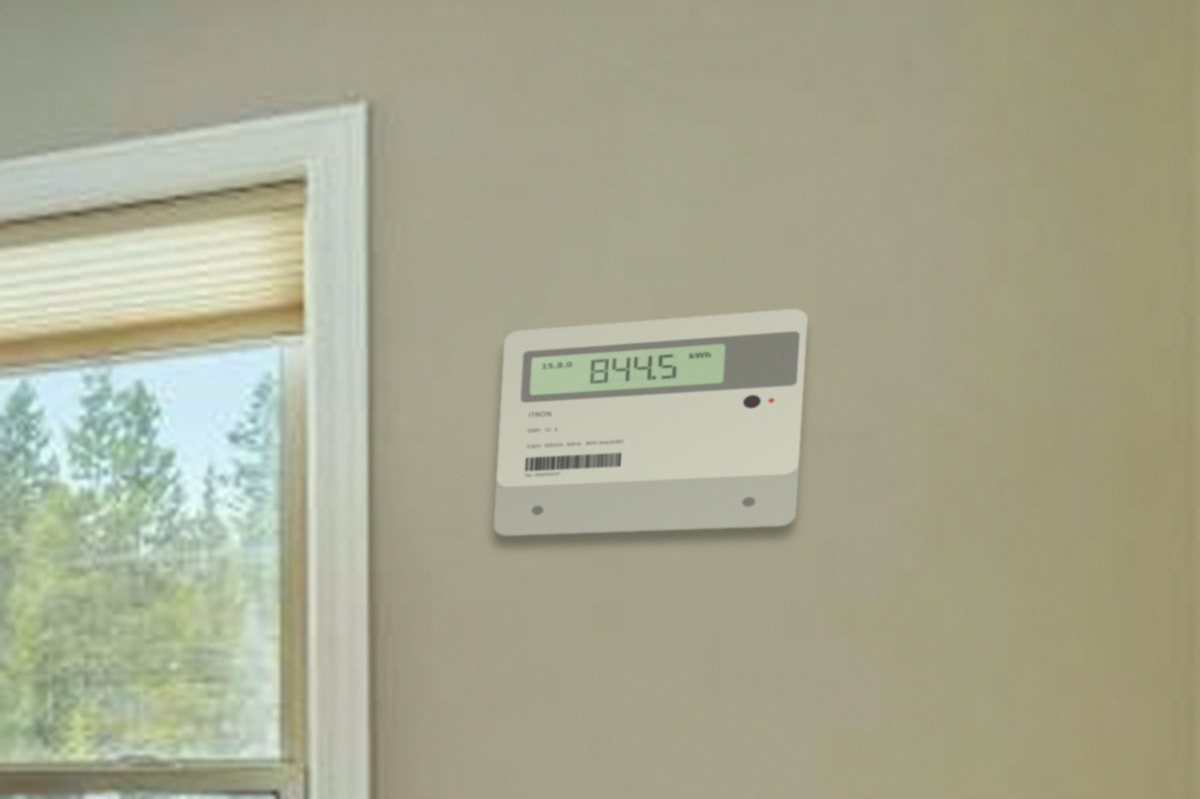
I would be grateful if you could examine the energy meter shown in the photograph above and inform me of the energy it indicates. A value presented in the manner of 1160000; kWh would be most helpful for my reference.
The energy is 844.5; kWh
